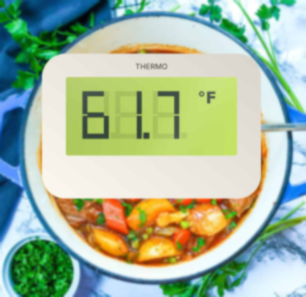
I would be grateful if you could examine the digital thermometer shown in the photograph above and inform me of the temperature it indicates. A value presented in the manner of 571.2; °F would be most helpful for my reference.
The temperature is 61.7; °F
